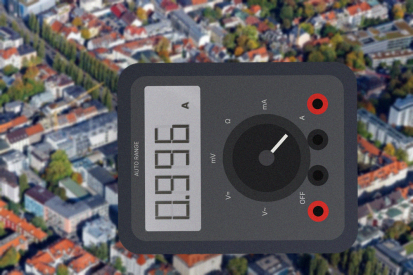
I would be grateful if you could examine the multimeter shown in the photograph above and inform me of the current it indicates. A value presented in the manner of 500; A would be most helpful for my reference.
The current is 0.996; A
